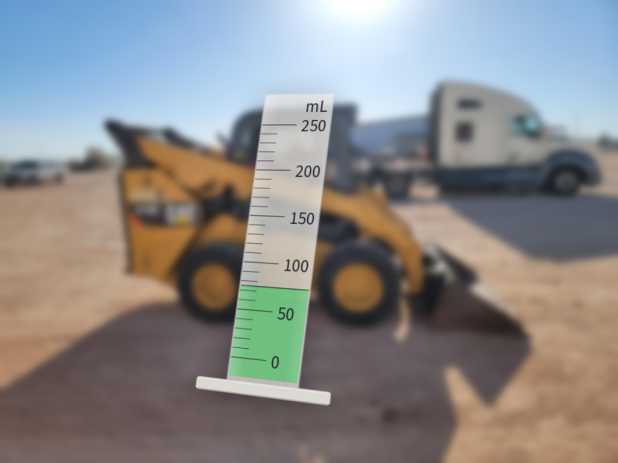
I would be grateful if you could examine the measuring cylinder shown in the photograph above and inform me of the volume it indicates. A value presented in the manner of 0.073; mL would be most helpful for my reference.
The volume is 75; mL
